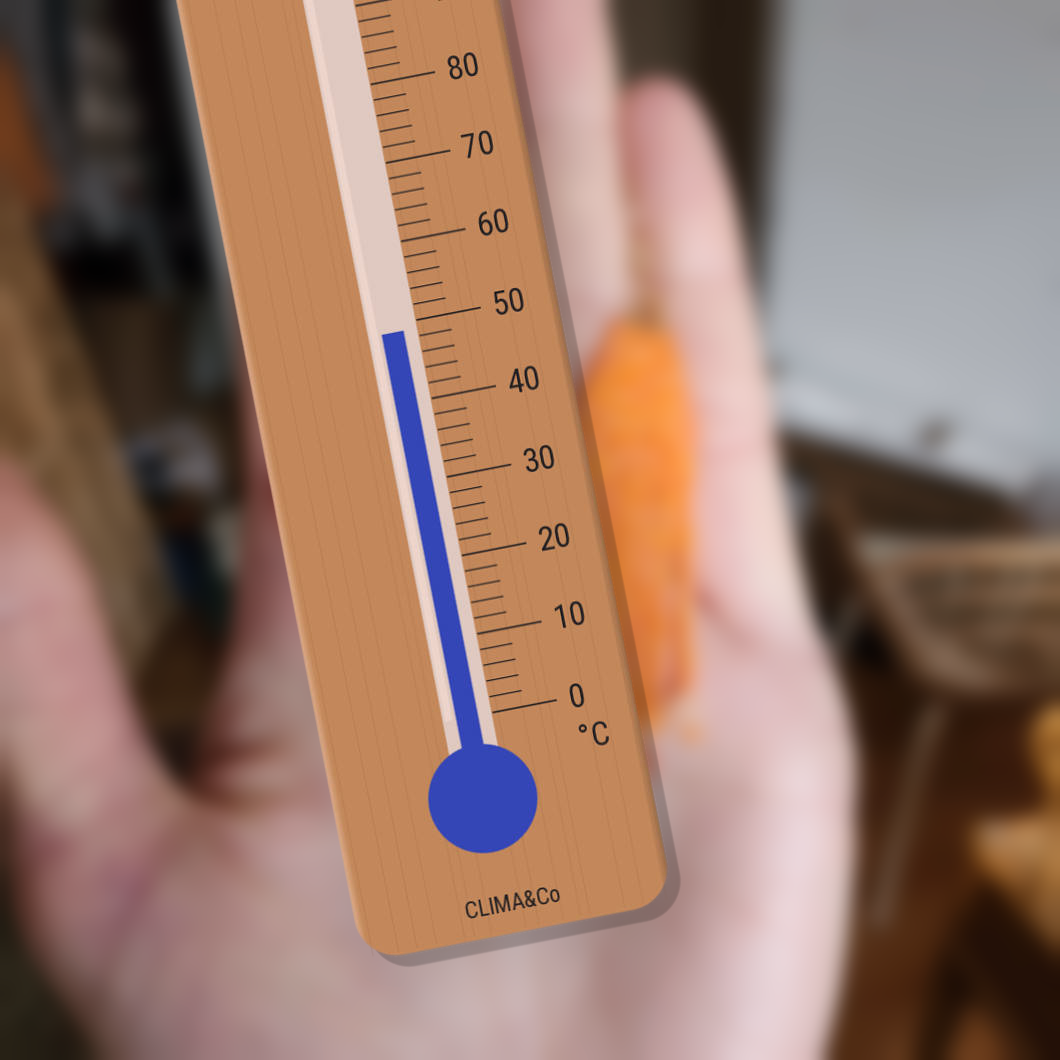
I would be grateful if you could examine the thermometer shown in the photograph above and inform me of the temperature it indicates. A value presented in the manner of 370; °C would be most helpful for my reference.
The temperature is 49; °C
